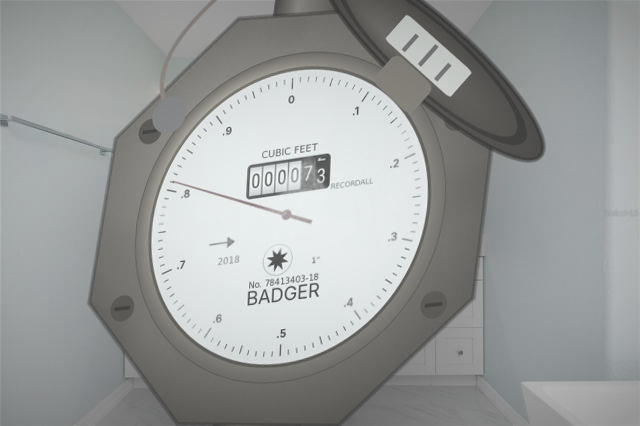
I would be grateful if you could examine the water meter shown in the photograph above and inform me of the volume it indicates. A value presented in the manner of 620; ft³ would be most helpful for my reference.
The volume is 72.81; ft³
